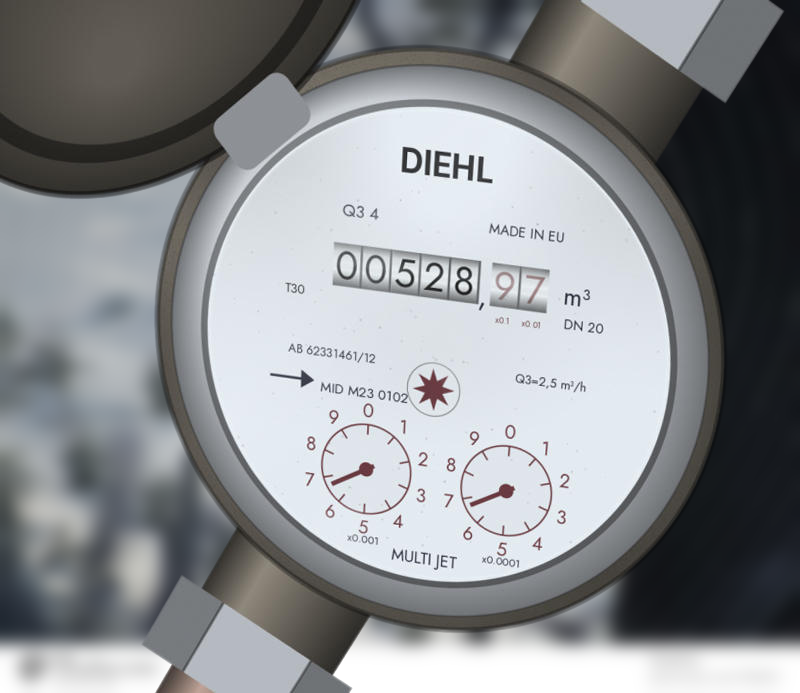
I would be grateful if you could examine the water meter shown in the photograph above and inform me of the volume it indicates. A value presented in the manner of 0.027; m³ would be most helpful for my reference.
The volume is 528.9766; m³
